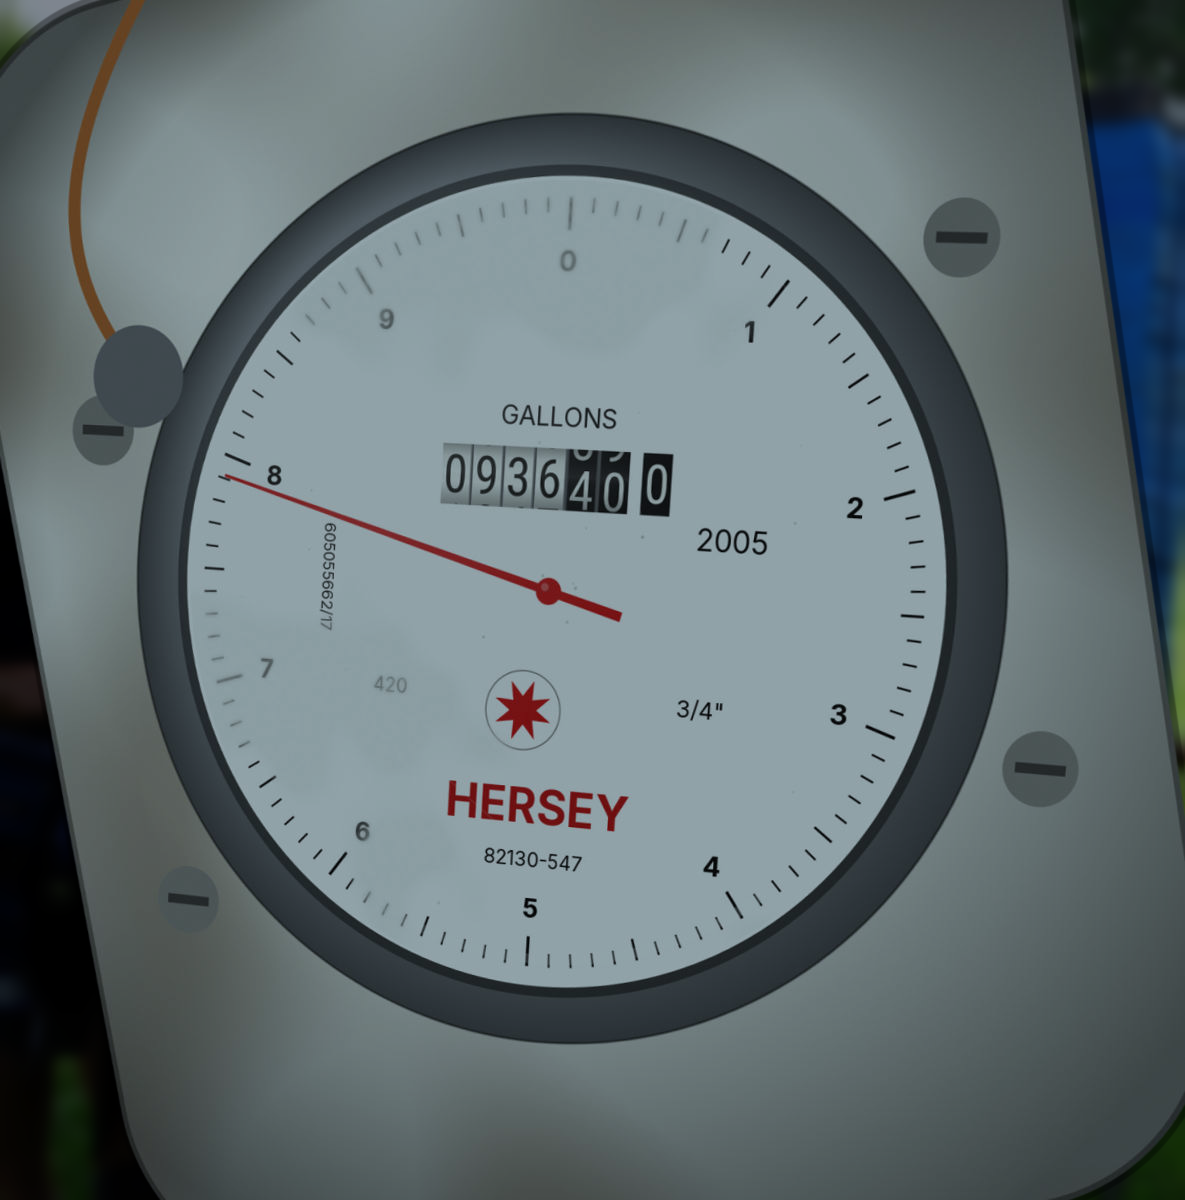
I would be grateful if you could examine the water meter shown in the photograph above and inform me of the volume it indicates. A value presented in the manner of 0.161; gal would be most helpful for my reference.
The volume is 936397.9; gal
